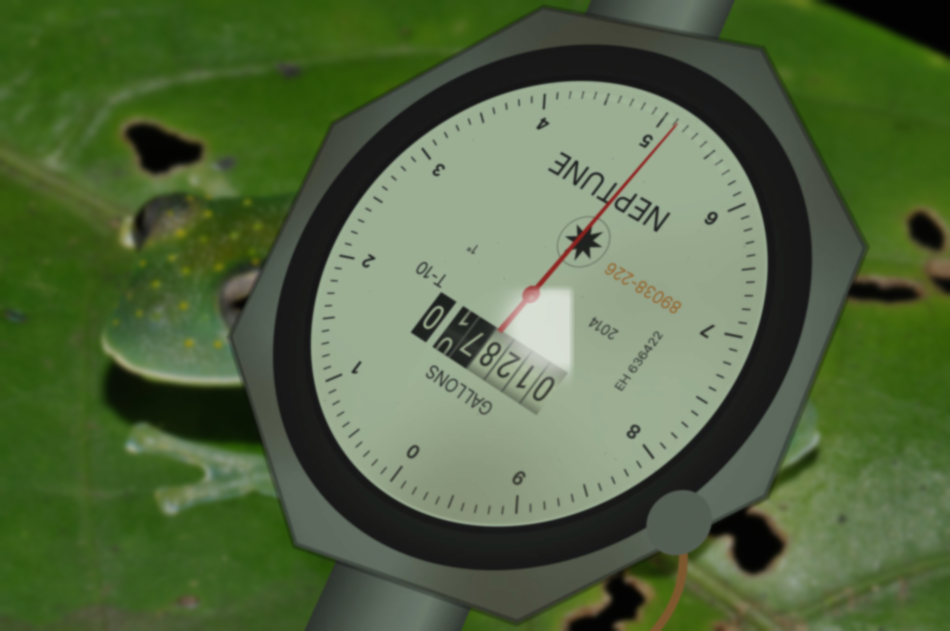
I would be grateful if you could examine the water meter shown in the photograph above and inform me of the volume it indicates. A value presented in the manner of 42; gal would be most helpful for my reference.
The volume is 128705.1; gal
